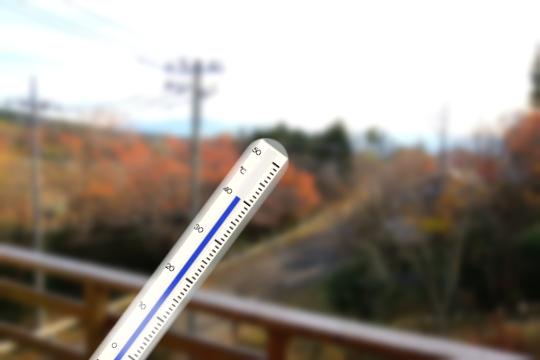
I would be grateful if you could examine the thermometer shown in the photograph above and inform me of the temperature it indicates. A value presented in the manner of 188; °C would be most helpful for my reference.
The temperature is 40; °C
